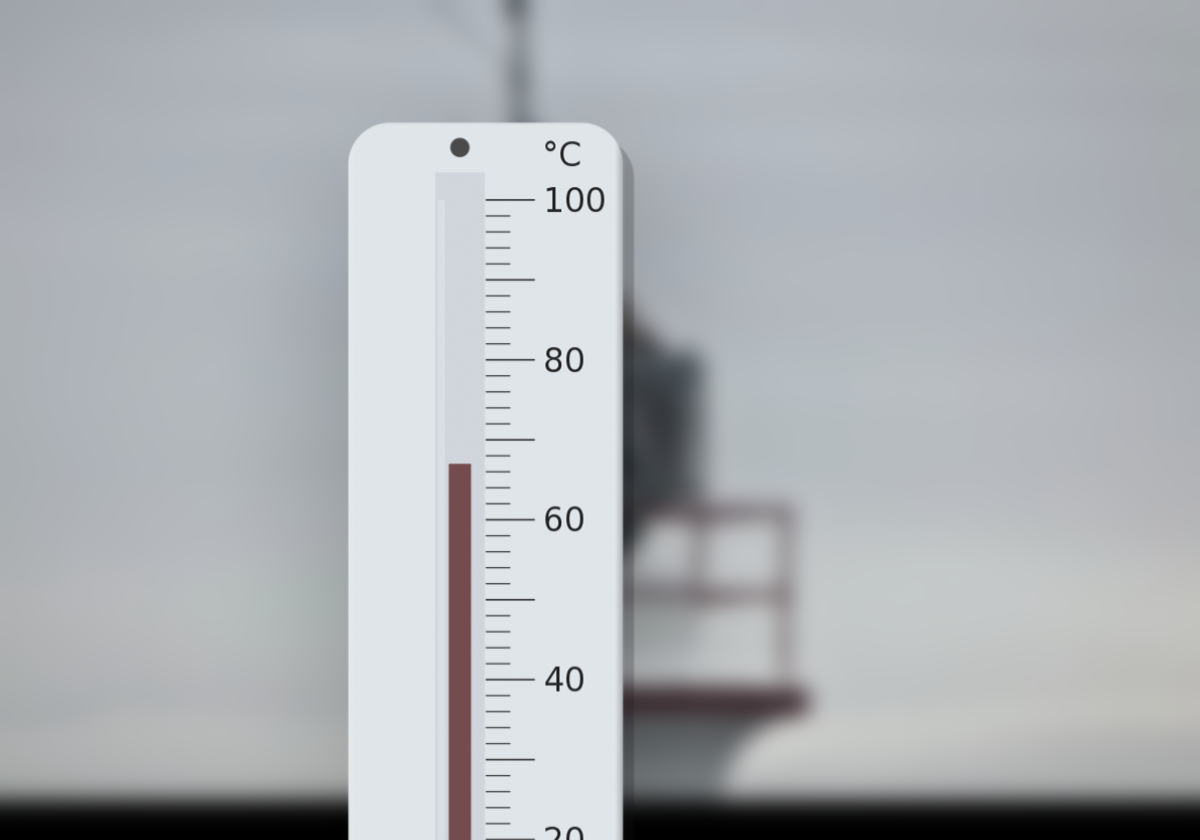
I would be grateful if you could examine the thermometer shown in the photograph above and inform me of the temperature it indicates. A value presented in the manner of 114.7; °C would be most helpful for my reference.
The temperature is 67; °C
